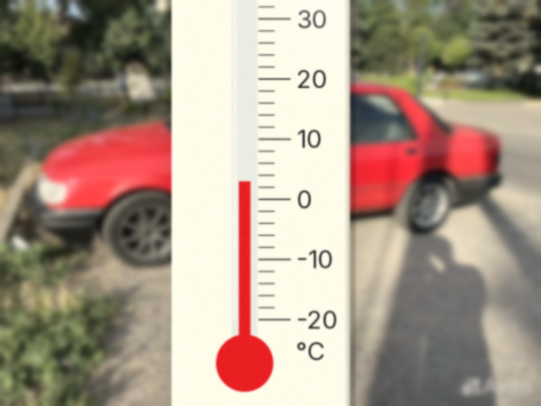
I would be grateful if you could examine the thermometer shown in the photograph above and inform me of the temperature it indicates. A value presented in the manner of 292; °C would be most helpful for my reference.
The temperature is 3; °C
